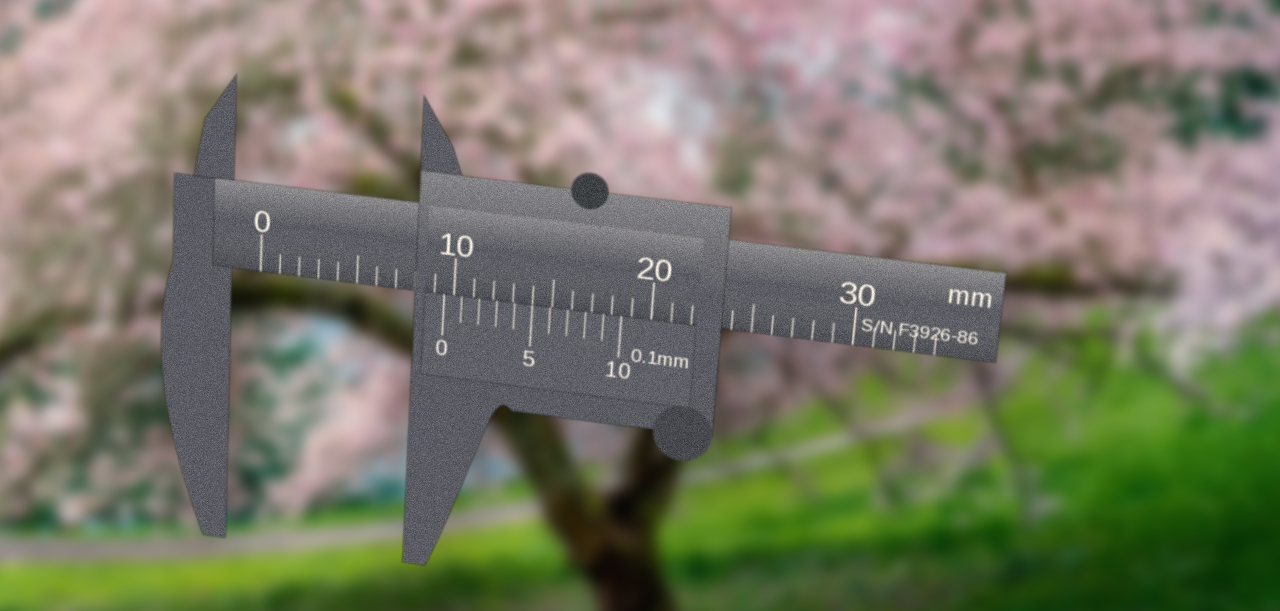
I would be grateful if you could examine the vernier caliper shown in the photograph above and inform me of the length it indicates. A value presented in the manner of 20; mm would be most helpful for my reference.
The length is 9.5; mm
